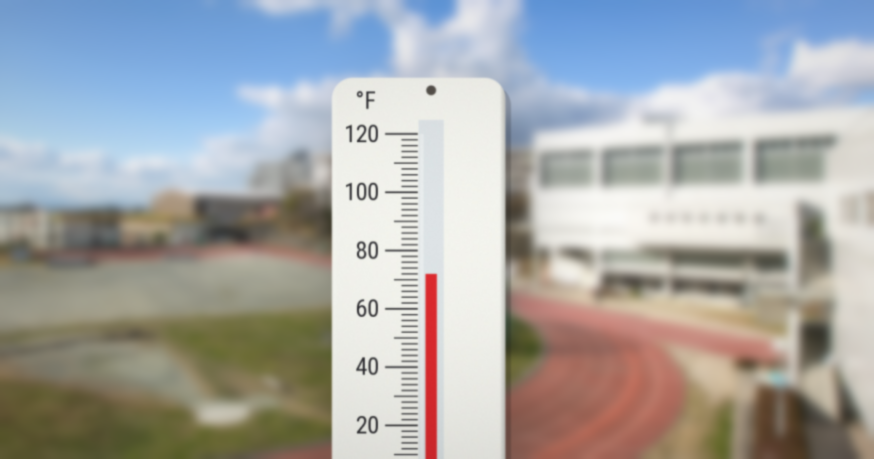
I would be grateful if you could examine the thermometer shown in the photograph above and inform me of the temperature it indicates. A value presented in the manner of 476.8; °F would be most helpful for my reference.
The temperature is 72; °F
